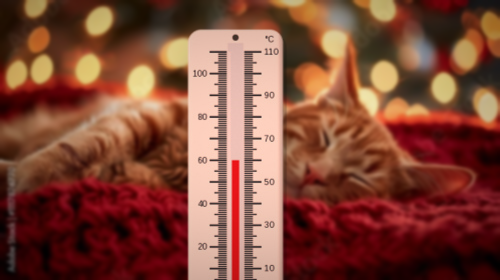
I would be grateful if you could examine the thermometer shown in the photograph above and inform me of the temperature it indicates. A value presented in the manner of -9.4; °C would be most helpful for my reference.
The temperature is 60; °C
